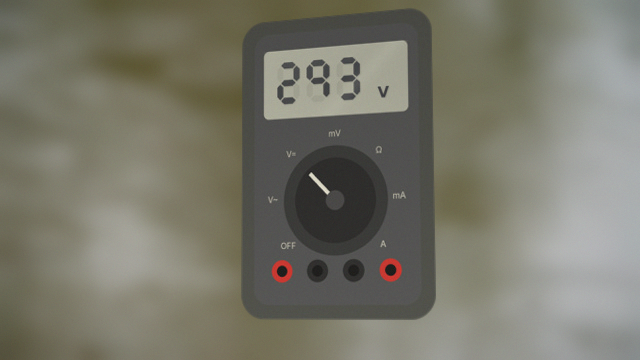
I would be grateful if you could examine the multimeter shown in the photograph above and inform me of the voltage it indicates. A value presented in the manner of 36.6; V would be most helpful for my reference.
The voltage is 293; V
